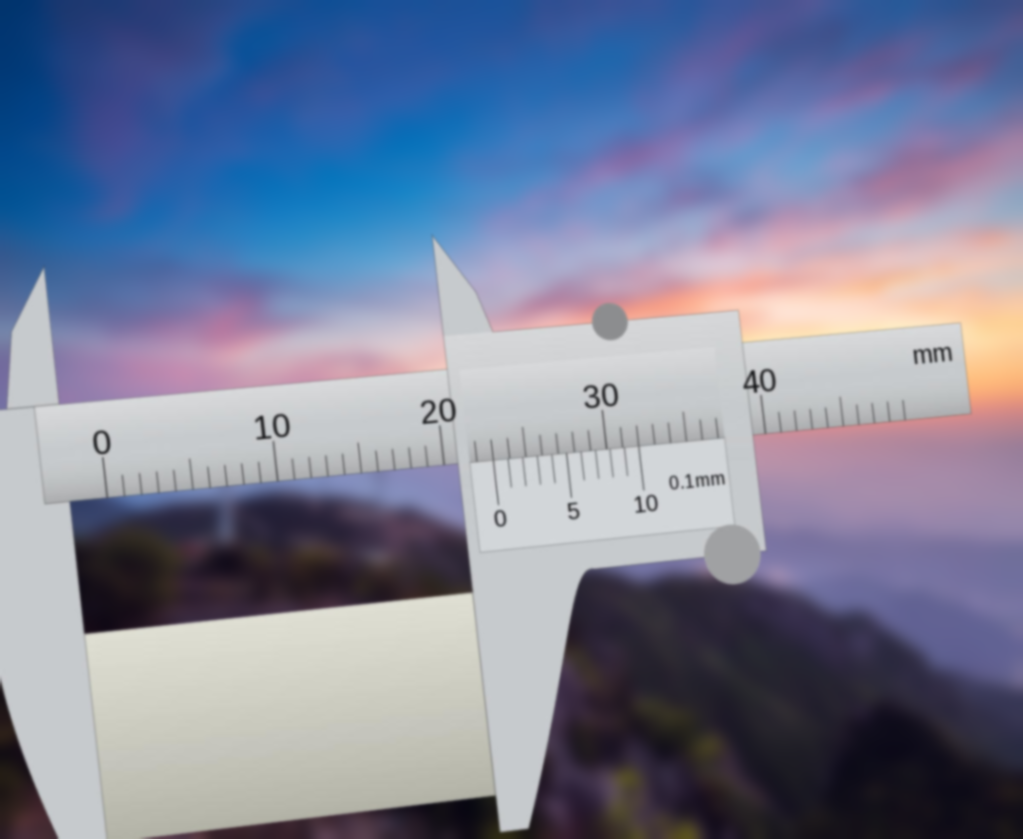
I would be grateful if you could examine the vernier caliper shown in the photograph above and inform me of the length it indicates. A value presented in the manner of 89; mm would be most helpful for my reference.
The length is 23.0; mm
